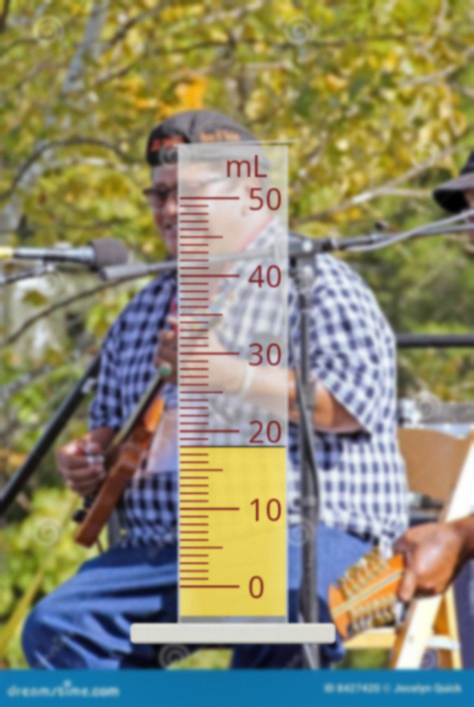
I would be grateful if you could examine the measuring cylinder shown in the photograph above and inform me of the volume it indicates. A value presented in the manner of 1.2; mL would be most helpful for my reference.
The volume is 18; mL
